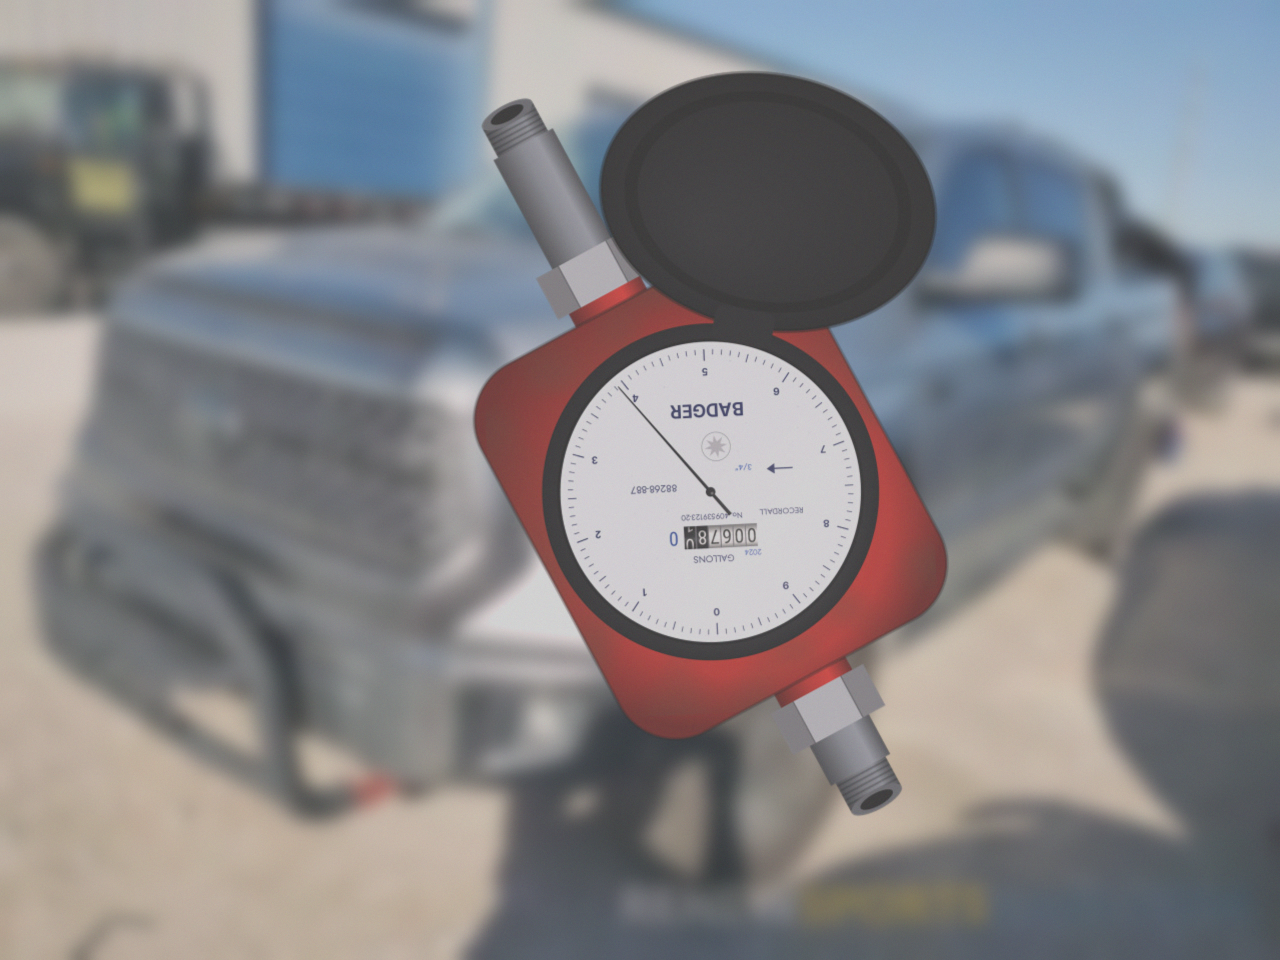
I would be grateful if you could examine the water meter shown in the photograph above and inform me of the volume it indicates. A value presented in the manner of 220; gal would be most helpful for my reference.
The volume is 67803.9; gal
